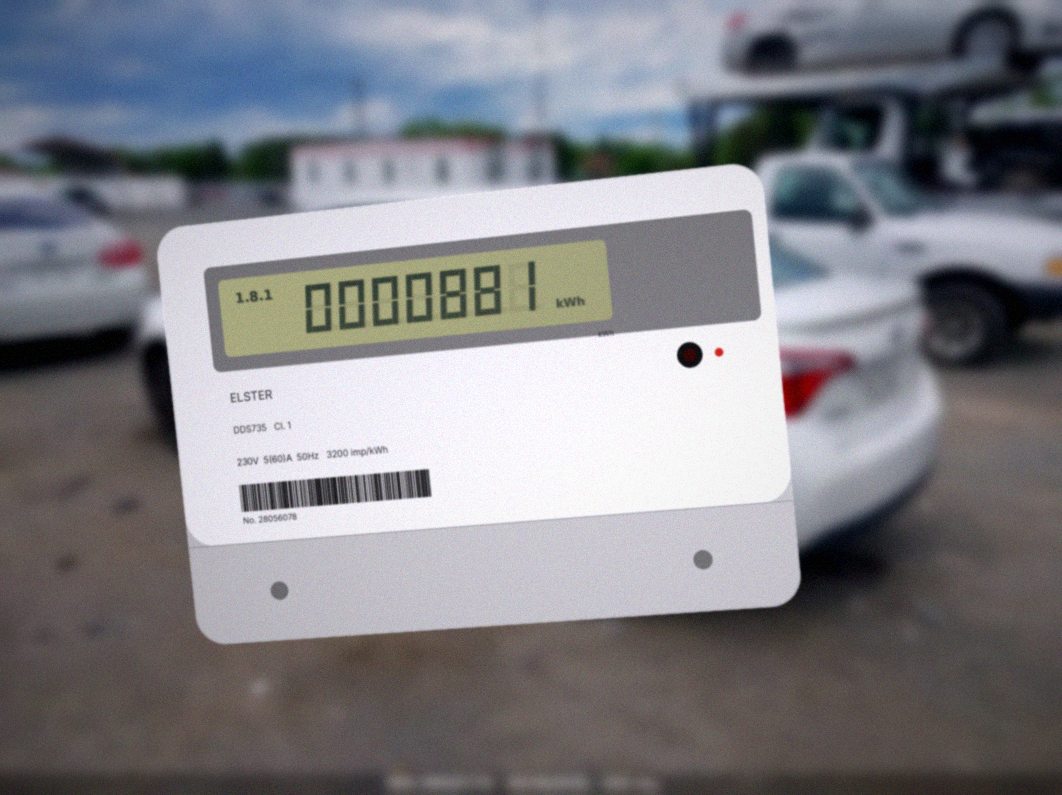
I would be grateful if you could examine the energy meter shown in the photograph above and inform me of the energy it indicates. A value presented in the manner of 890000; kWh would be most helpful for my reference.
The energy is 881; kWh
